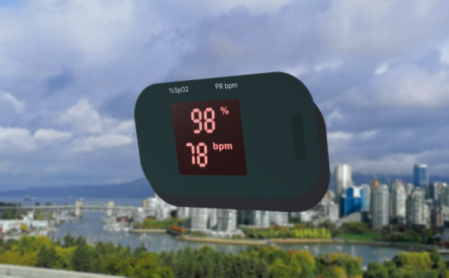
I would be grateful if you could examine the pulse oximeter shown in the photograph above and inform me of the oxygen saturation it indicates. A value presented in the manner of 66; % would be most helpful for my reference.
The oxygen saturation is 98; %
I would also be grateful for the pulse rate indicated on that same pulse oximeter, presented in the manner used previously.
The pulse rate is 78; bpm
